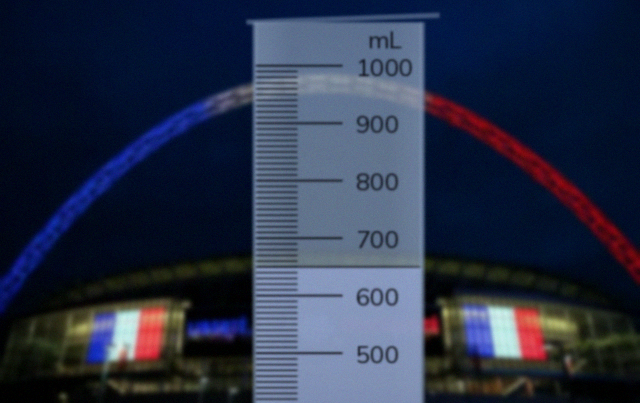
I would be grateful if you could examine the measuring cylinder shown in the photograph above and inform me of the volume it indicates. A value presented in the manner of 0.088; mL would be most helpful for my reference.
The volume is 650; mL
